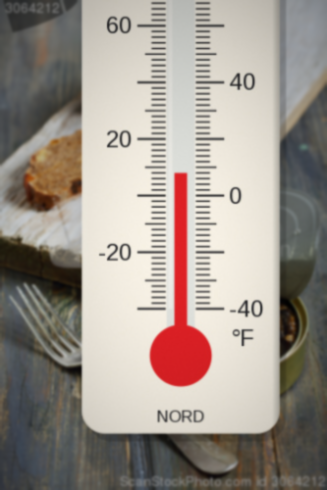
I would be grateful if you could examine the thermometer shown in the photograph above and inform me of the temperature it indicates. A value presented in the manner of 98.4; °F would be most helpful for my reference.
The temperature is 8; °F
